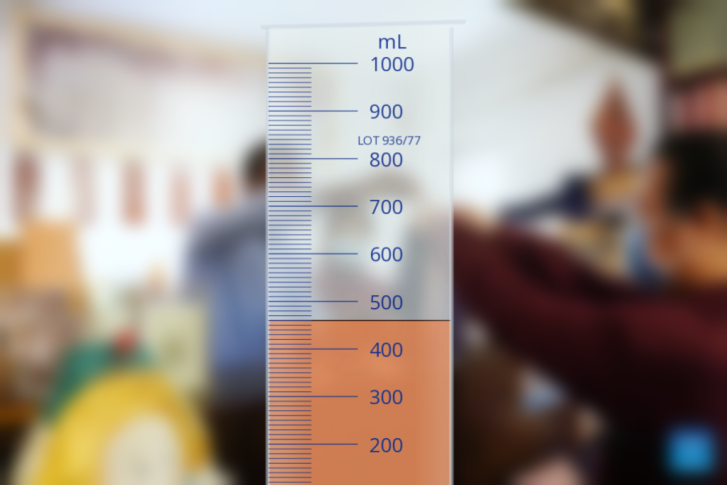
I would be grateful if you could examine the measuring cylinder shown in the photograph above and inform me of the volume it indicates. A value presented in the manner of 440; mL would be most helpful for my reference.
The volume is 460; mL
